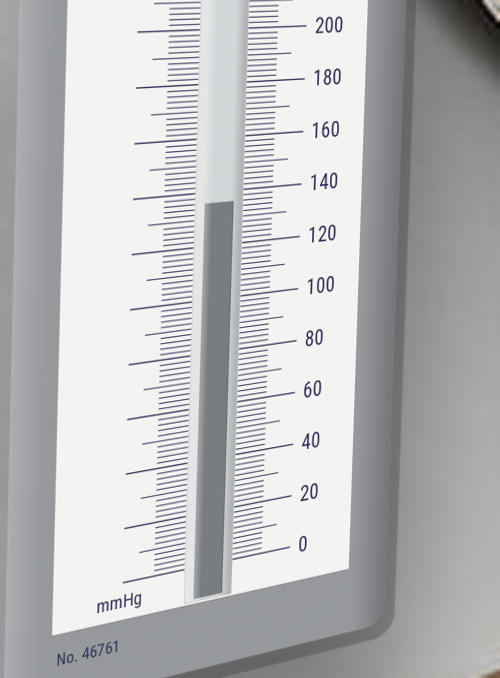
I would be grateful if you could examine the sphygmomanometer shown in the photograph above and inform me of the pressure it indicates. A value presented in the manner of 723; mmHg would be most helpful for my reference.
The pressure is 136; mmHg
